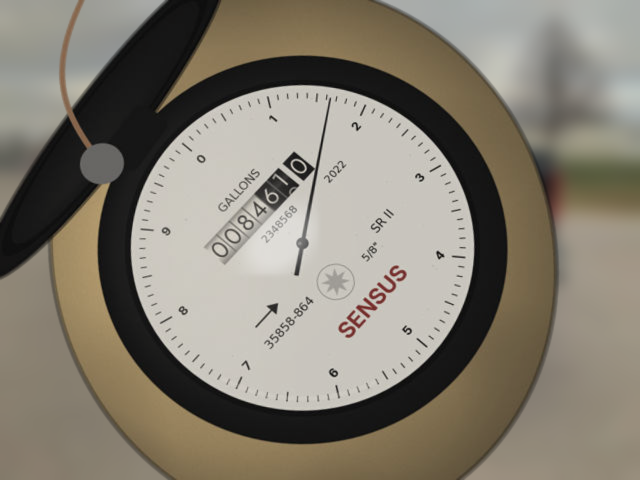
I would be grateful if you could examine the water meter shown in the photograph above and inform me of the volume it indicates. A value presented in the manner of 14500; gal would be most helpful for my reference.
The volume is 84611.6; gal
